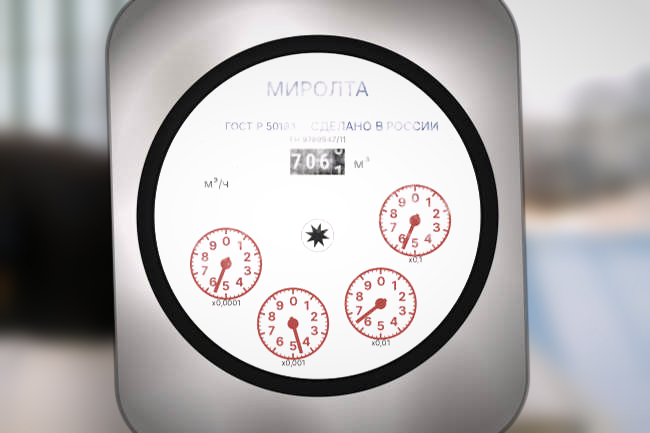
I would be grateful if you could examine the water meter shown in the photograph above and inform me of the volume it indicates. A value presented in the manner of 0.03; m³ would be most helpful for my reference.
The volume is 7060.5645; m³
